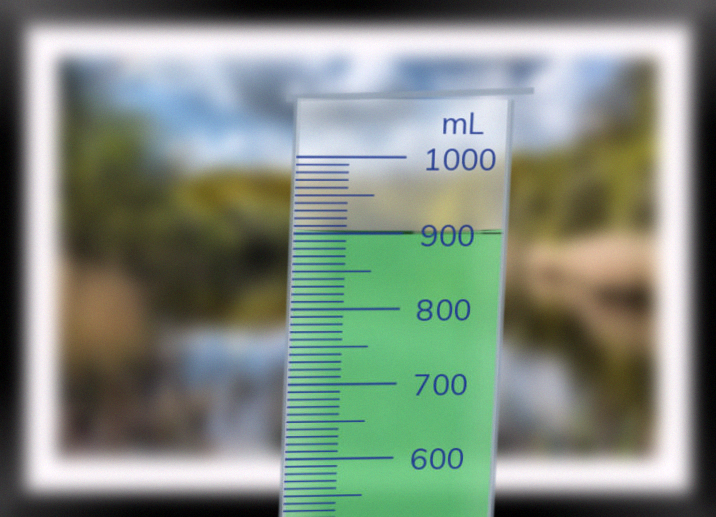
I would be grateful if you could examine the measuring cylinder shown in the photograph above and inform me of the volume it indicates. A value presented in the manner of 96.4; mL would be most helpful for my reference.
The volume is 900; mL
